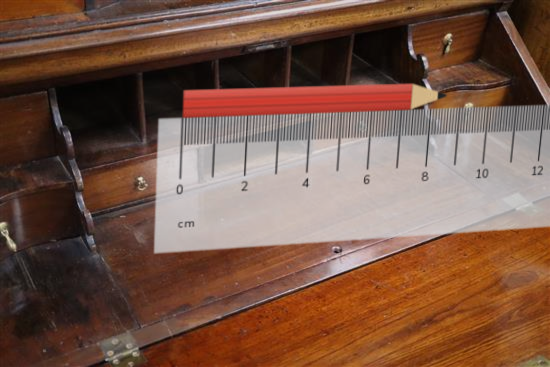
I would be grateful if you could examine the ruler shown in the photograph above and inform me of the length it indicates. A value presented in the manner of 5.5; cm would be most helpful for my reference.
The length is 8.5; cm
